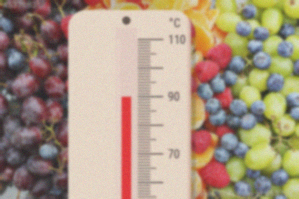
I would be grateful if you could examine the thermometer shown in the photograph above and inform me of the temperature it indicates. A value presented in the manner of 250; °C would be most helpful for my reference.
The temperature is 90; °C
